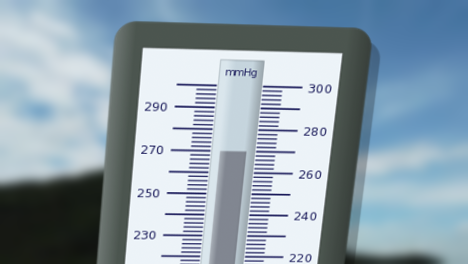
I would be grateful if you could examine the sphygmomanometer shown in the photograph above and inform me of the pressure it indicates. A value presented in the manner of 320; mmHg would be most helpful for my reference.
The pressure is 270; mmHg
